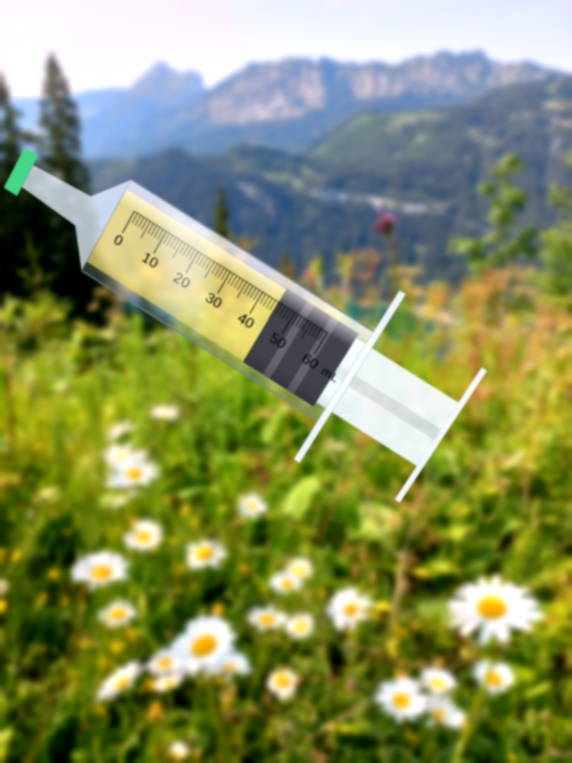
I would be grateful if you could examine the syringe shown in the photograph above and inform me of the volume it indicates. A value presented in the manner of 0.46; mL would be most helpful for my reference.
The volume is 45; mL
